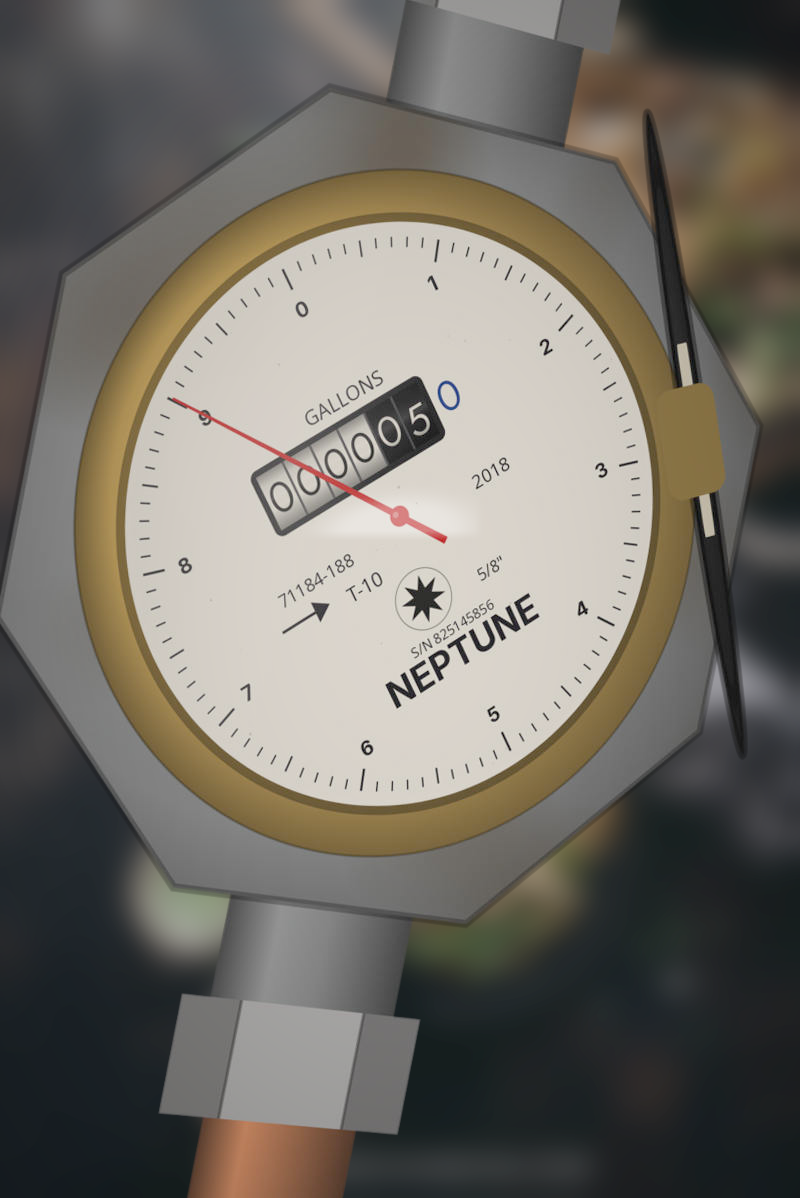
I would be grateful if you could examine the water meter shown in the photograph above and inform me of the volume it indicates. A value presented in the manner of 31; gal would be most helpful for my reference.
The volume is 49.0; gal
